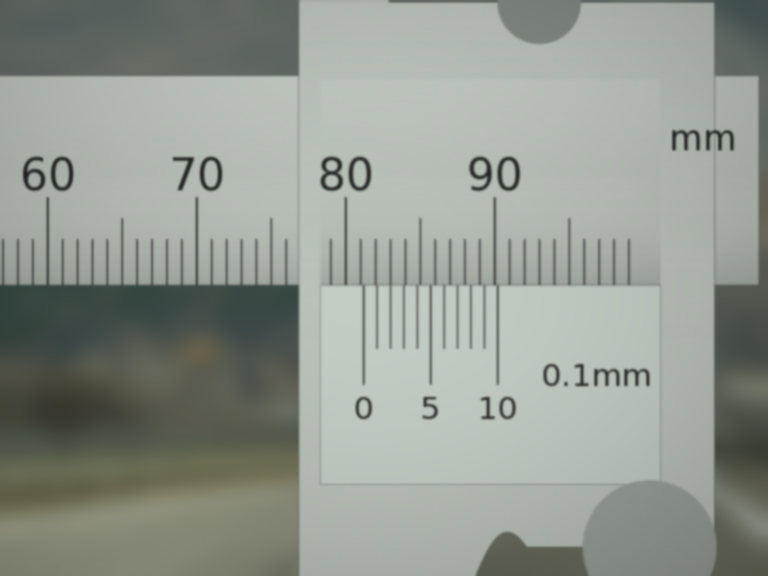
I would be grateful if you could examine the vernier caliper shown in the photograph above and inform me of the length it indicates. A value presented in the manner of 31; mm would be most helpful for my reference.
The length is 81.2; mm
